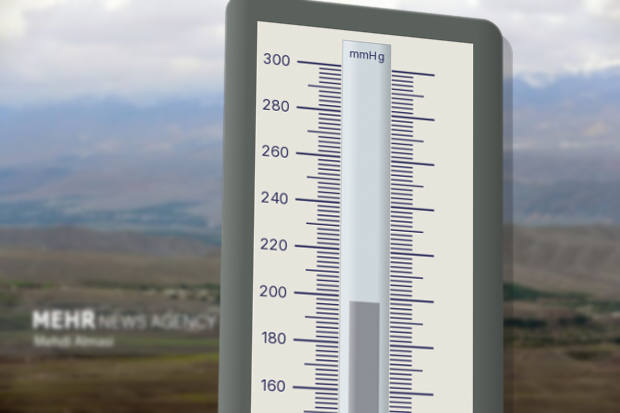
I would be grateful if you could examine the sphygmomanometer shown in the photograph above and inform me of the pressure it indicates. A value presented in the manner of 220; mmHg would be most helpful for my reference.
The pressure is 198; mmHg
